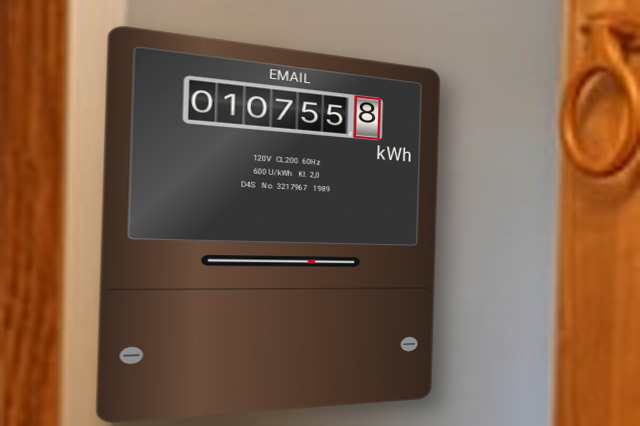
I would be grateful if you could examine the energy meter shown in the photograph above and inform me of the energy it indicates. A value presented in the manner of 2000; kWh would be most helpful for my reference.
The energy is 10755.8; kWh
